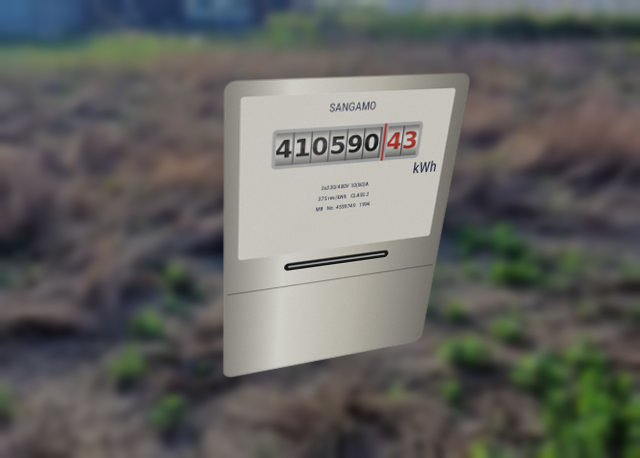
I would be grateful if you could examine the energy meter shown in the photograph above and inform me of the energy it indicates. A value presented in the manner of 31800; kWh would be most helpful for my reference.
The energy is 410590.43; kWh
